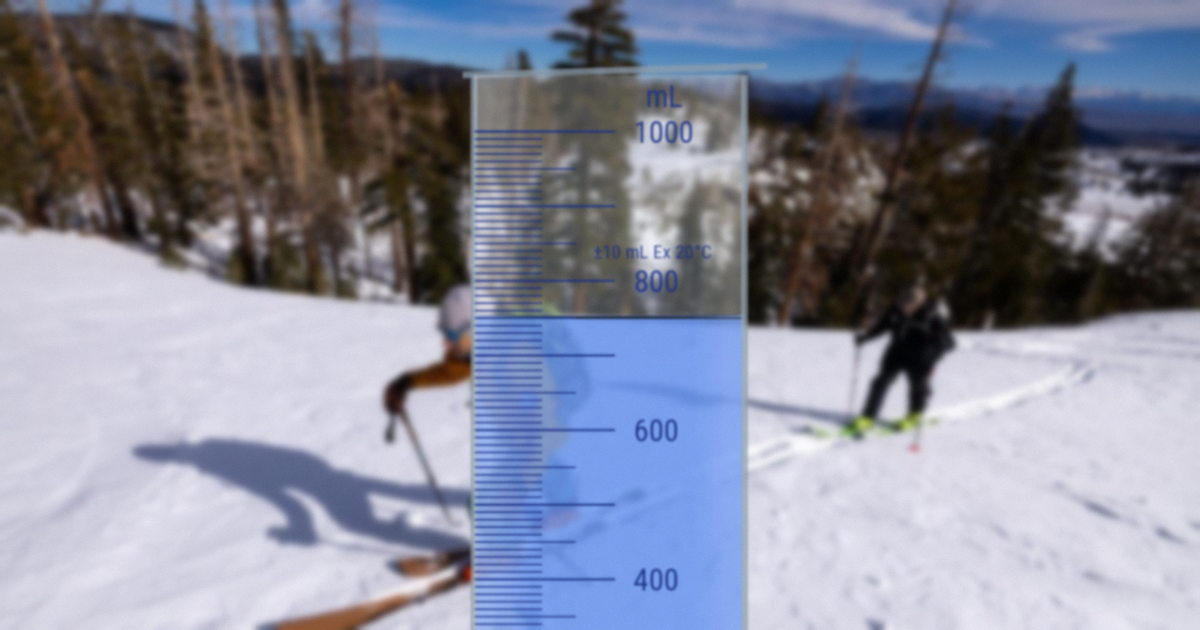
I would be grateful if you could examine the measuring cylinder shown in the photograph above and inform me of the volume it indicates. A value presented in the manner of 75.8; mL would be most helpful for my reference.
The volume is 750; mL
